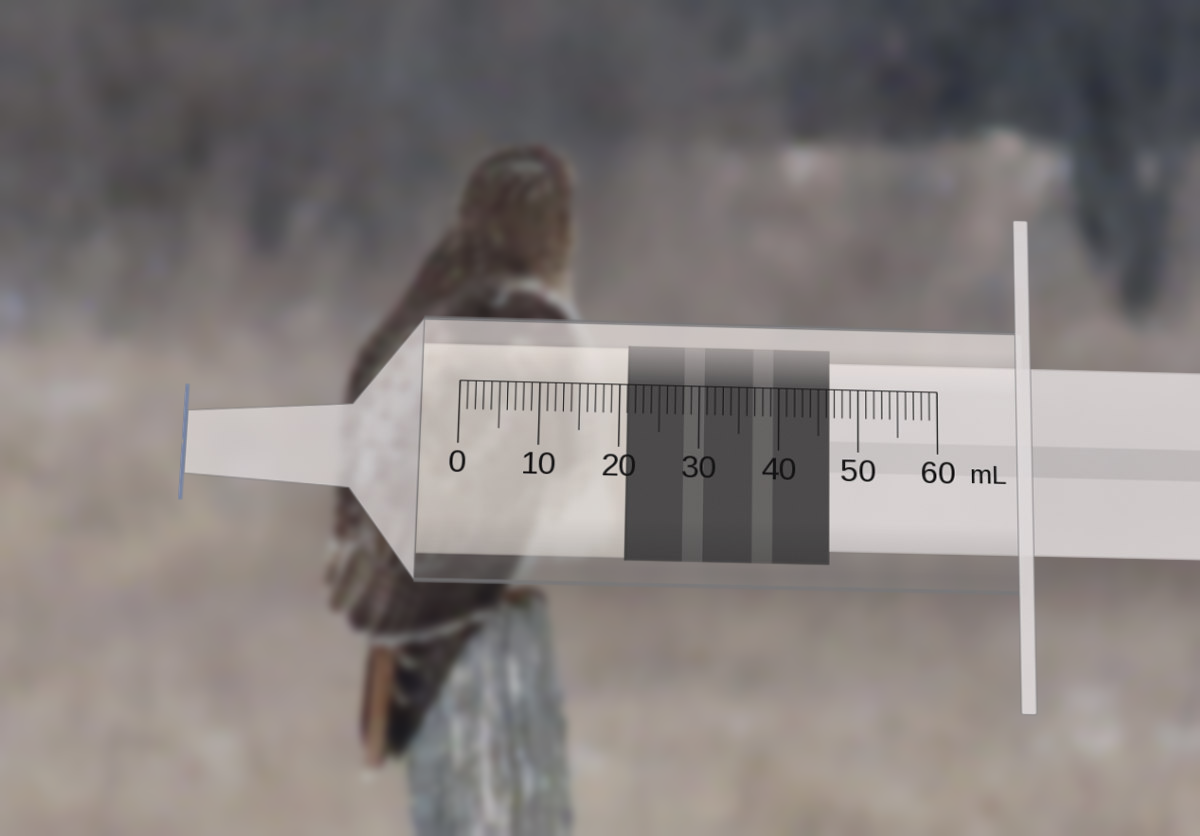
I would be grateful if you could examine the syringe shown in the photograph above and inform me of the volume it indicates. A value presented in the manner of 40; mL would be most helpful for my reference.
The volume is 21; mL
